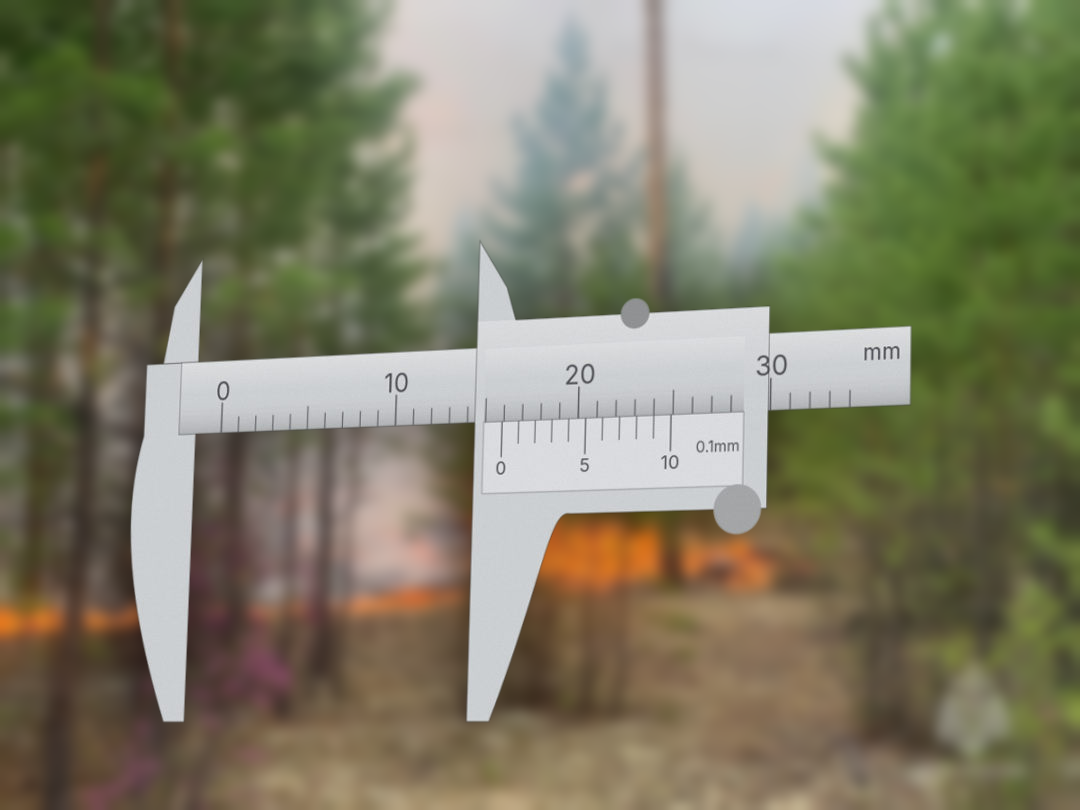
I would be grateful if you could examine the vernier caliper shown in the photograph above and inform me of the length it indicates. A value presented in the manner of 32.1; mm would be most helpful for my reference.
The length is 15.9; mm
